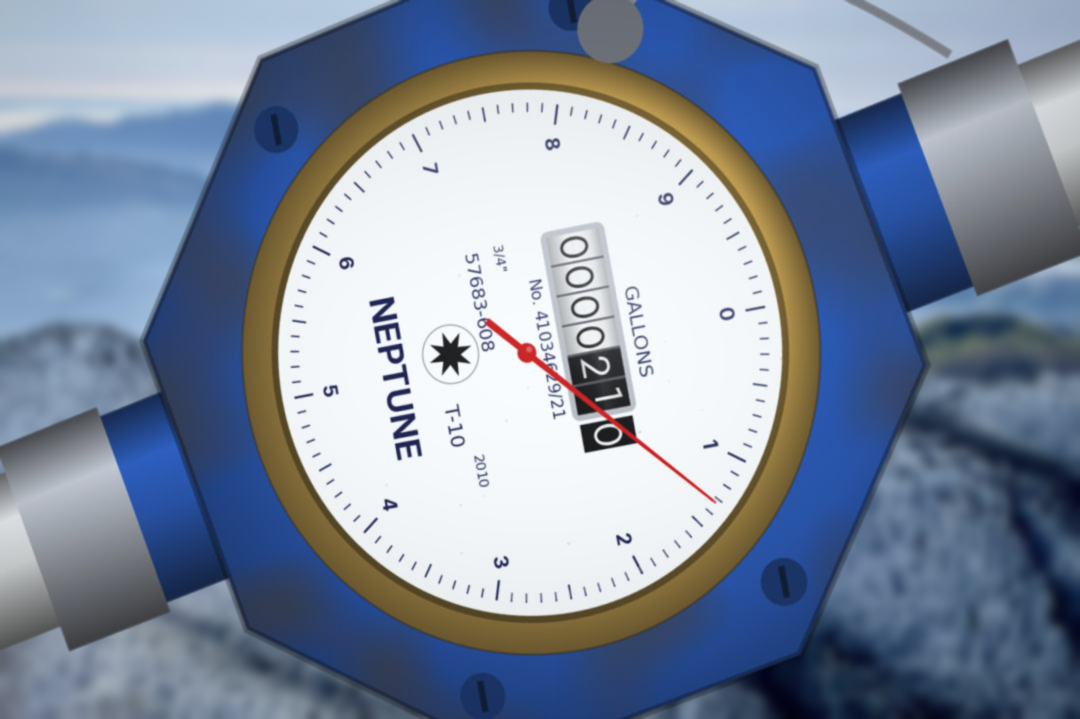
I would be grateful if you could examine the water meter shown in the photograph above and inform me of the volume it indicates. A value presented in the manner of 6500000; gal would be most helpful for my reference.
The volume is 211.3; gal
